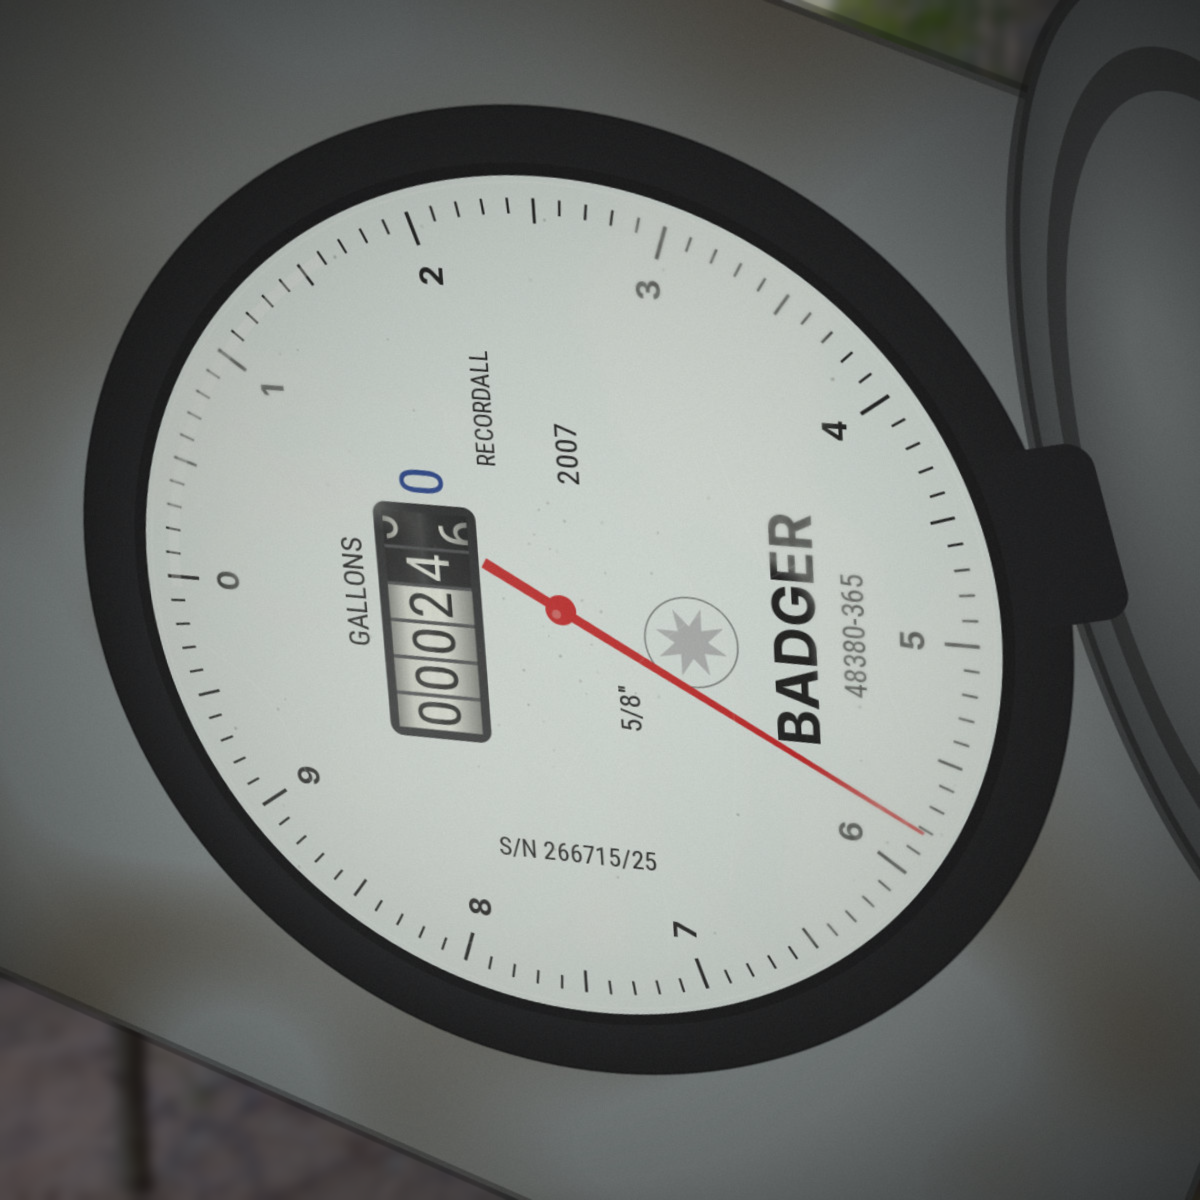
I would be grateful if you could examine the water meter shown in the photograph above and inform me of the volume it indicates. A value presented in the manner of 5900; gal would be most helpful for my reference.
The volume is 2455.8; gal
